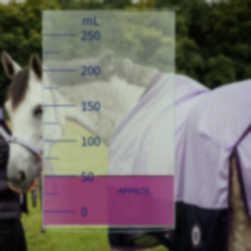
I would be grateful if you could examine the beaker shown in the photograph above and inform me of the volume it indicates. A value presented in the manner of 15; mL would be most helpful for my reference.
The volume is 50; mL
